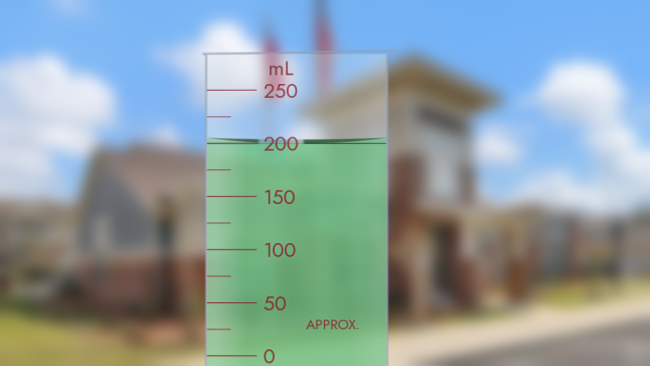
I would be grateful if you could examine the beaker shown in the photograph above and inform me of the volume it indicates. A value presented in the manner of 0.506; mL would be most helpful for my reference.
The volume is 200; mL
